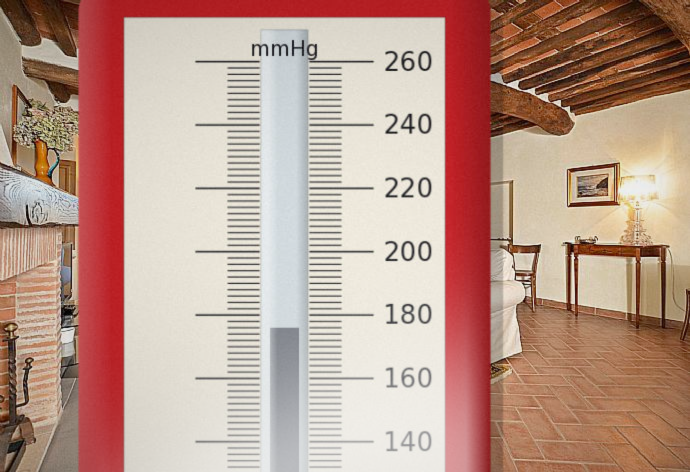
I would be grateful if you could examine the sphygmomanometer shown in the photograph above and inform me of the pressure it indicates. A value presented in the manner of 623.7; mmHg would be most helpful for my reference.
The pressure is 176; mmHg
